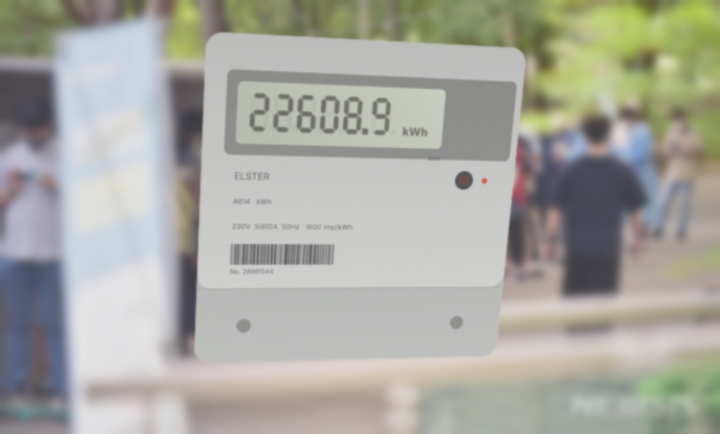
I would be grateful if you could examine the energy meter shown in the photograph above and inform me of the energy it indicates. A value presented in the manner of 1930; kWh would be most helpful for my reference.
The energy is 22608.9; kWh
